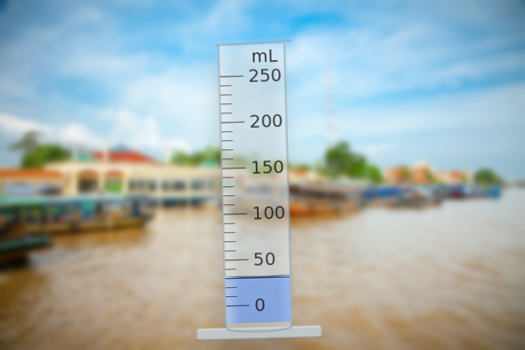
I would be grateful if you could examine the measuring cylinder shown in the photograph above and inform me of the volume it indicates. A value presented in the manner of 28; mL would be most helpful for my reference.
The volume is 30; mL
